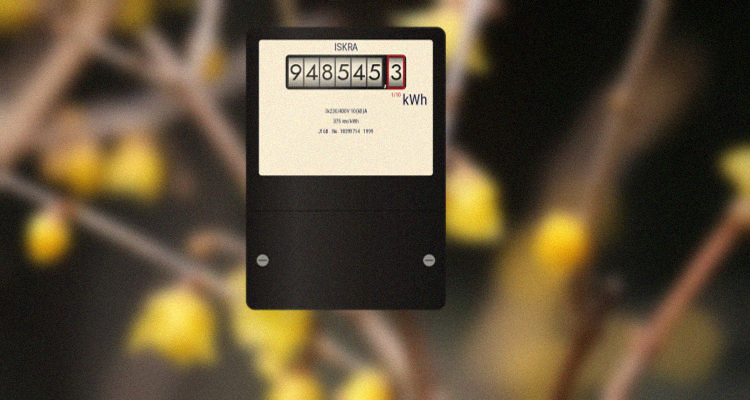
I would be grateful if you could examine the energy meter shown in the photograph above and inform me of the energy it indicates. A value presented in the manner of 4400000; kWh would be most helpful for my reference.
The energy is 948545.3; kWh
